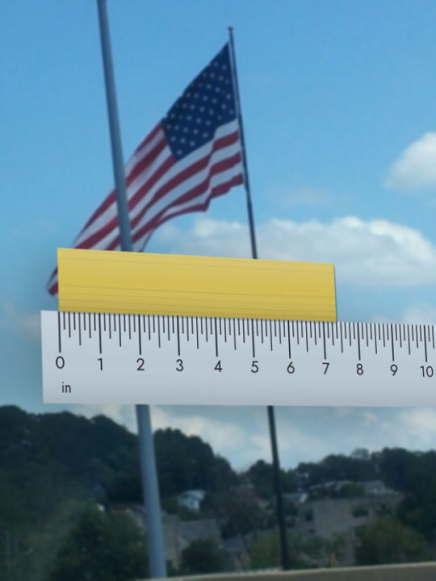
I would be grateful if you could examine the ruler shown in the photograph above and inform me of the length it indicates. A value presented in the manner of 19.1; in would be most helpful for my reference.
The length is 7.375; in
